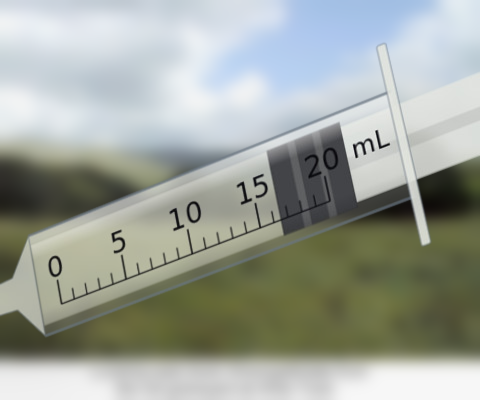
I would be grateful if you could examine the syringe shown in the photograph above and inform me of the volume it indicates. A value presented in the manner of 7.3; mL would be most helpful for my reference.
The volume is 16.5; mL
